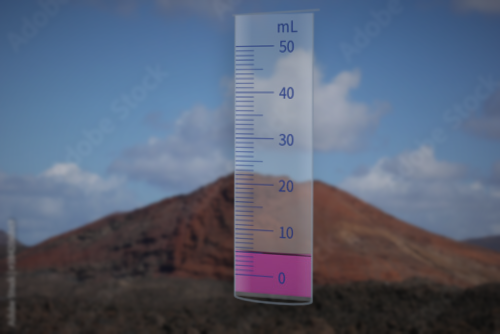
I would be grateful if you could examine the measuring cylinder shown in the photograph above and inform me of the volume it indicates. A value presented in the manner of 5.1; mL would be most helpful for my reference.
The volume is 5; mL
